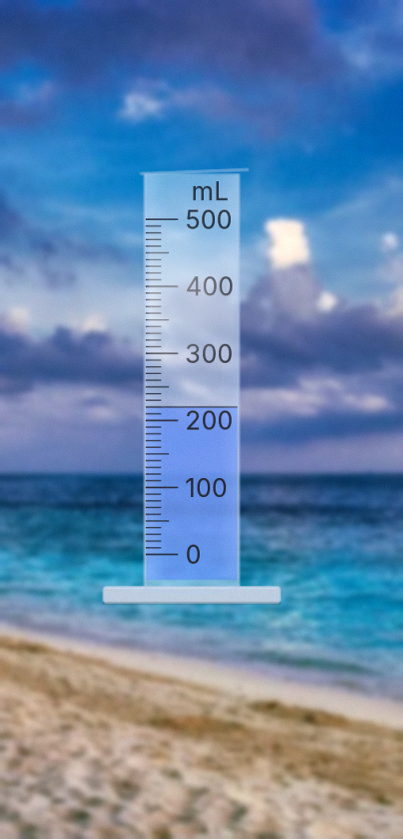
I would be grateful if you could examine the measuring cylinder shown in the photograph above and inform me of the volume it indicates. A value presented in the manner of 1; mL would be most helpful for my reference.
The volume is 220; mL
